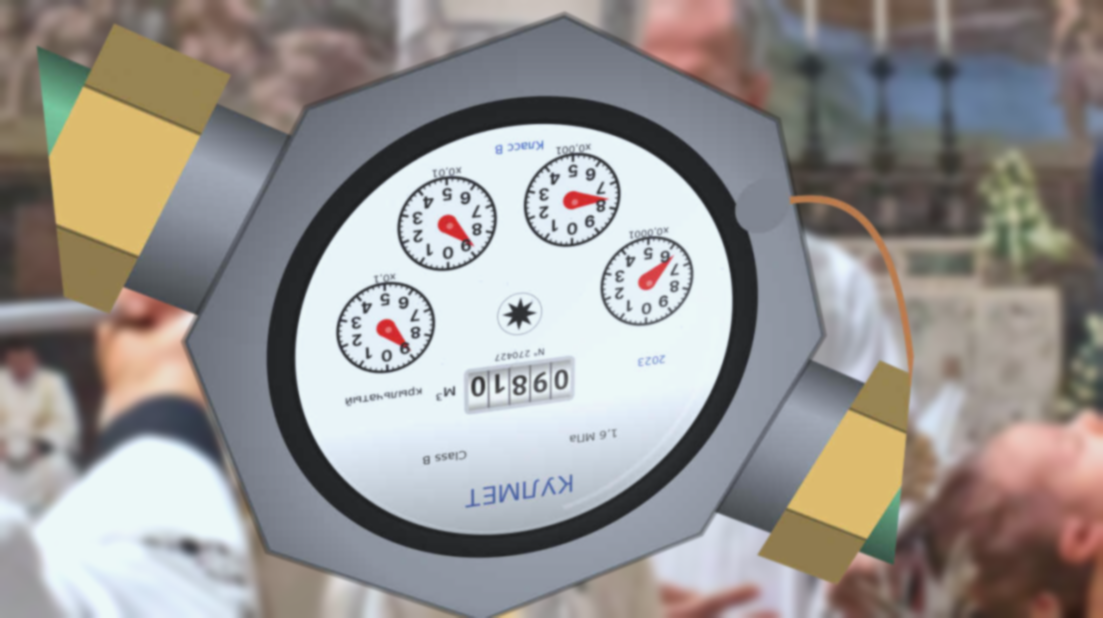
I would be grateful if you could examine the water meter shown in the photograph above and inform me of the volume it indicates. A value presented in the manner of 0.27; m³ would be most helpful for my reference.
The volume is 9809.8876; m³
